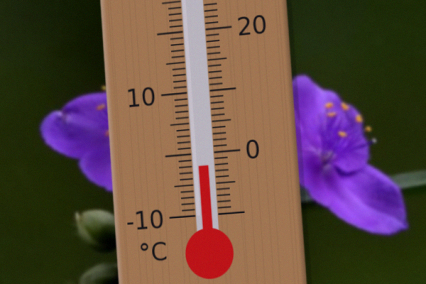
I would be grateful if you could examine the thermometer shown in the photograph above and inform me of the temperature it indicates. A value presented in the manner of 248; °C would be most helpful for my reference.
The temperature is -2; °C
